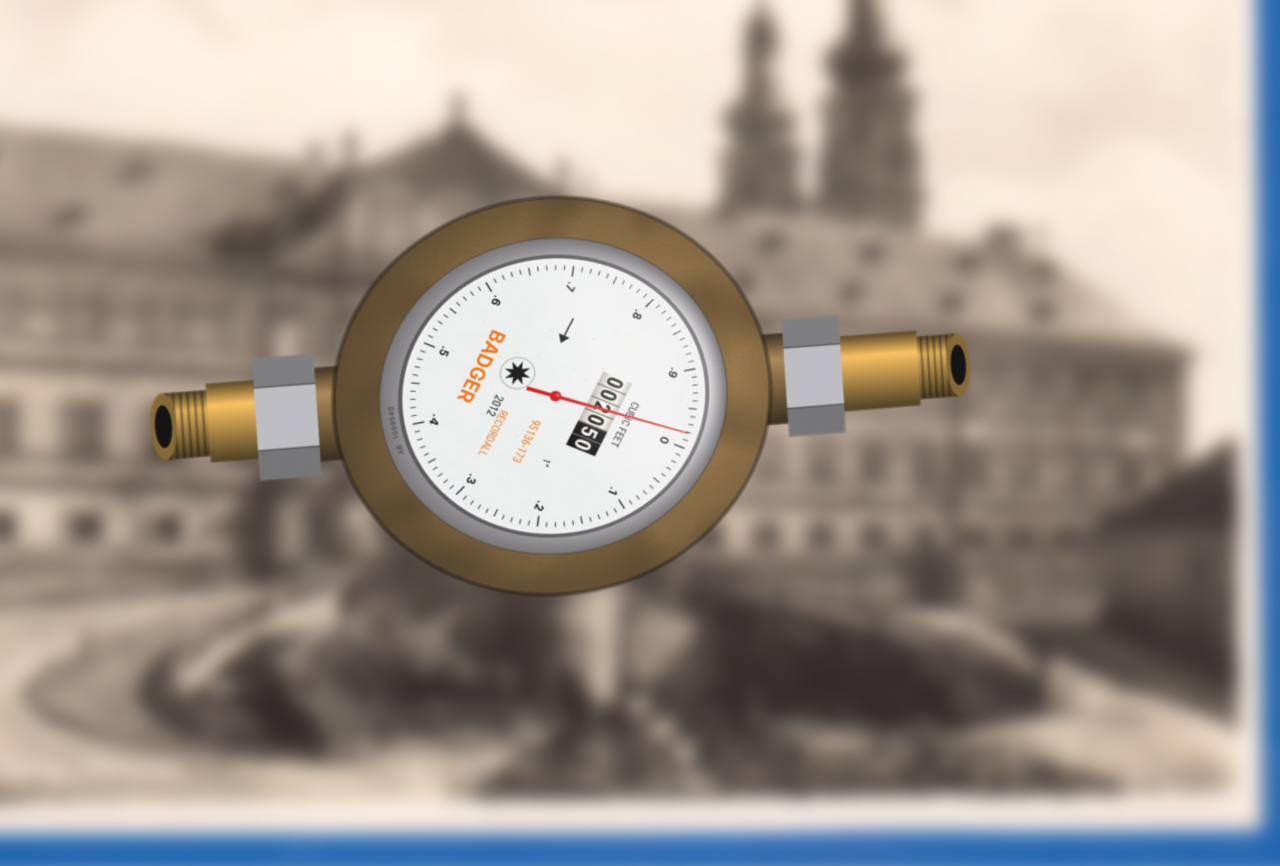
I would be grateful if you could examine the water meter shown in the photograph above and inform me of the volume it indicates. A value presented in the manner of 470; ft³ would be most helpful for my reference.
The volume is 2049.98; ft³
